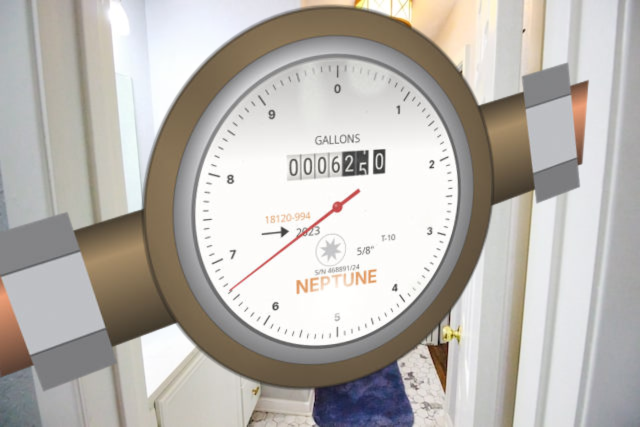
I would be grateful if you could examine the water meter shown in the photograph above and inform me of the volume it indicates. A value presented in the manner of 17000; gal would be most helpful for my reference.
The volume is 6246.6; gal
